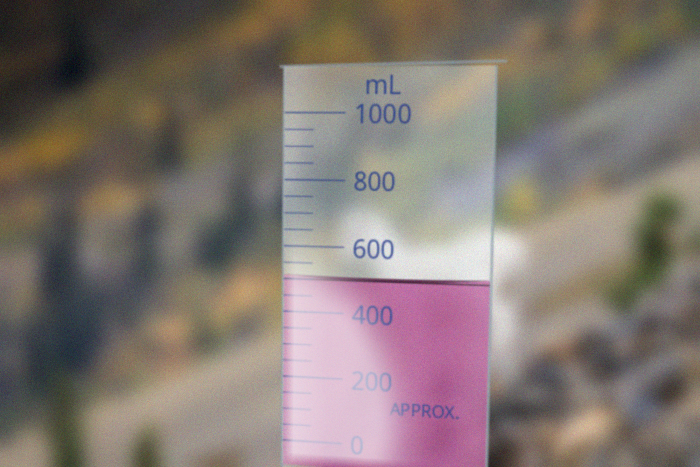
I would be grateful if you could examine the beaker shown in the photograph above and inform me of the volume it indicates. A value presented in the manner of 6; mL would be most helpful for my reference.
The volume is 500; mL
